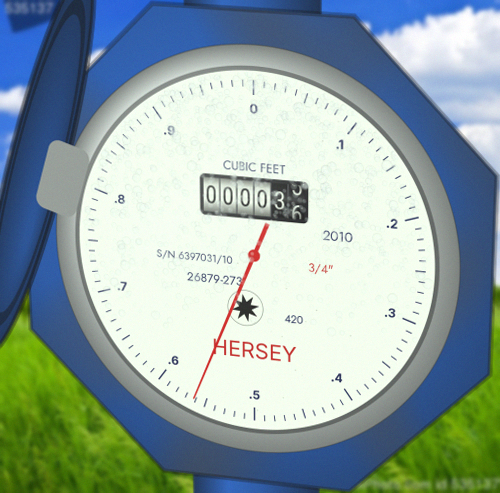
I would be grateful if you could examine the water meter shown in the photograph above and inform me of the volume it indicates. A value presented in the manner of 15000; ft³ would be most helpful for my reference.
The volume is 35.56; ft³
